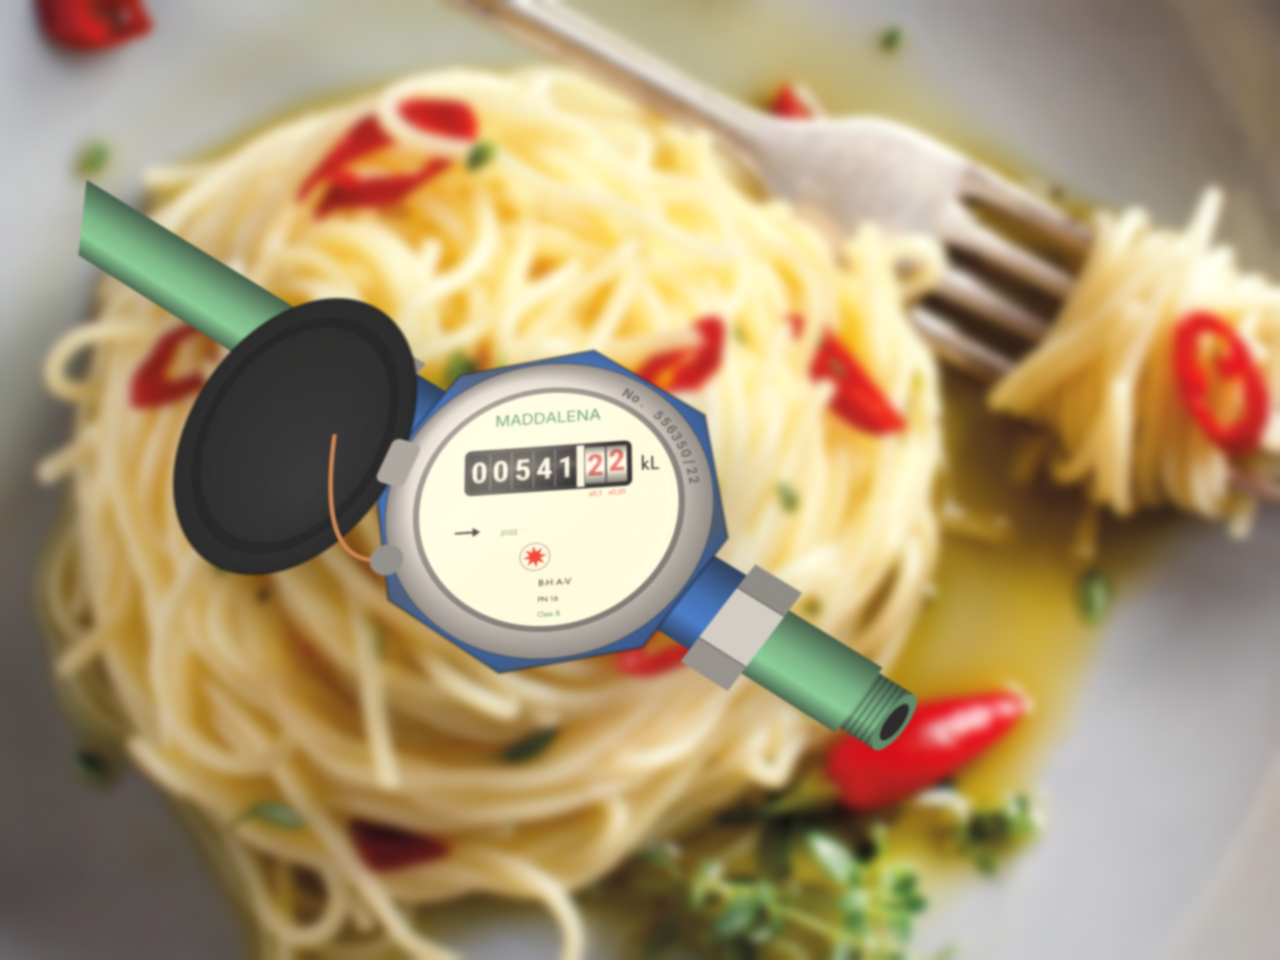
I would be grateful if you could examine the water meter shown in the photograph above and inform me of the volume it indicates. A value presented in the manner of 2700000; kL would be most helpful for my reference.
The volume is 541.22; kL
